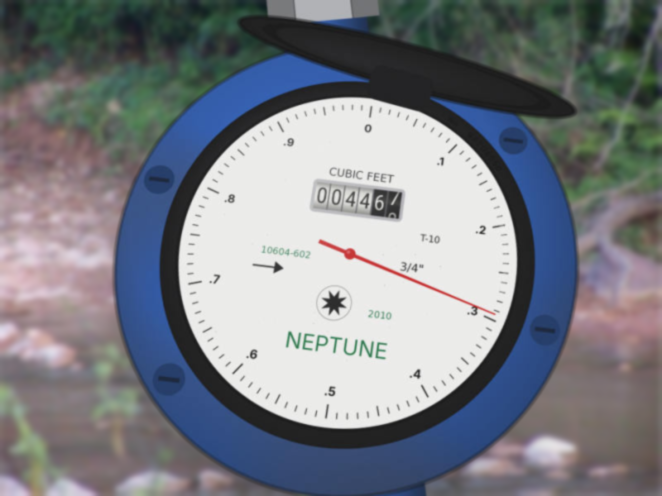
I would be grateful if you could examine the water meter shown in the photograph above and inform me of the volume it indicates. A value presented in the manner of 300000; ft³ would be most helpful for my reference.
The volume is 4467.29; ft³
